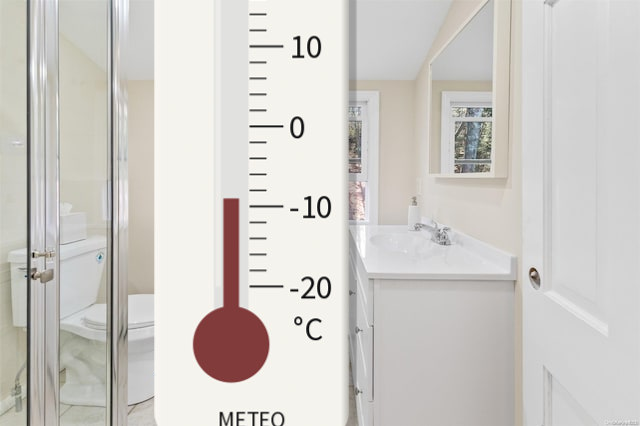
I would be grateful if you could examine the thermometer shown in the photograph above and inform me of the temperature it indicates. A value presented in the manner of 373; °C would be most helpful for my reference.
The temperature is -9; °C
